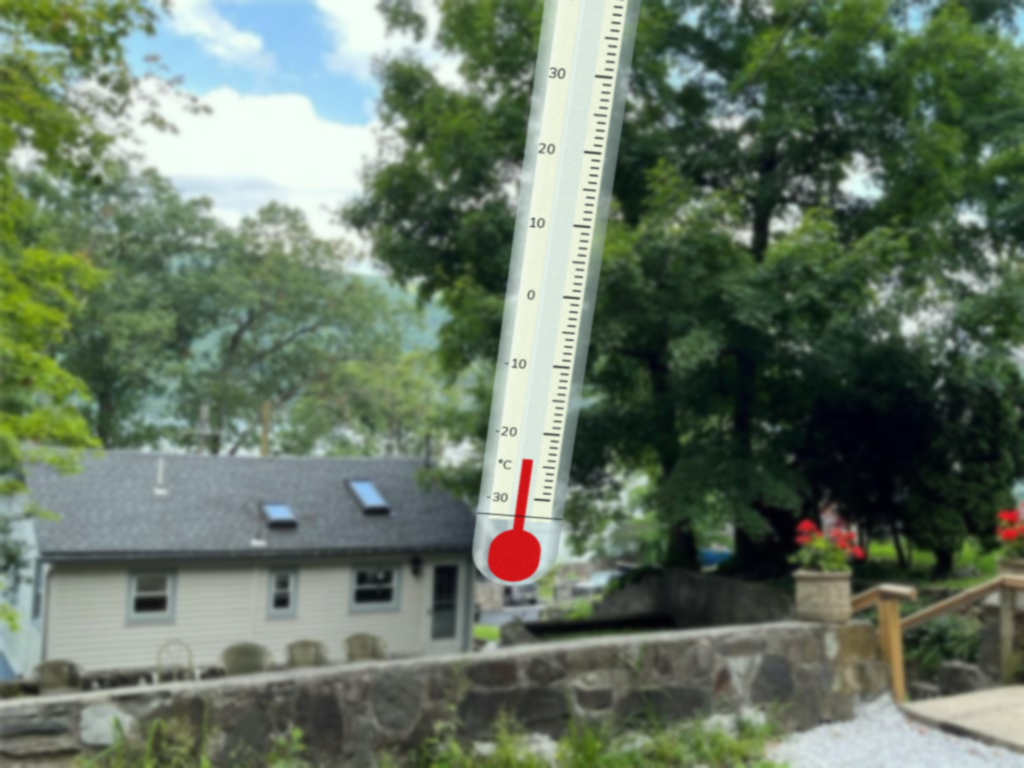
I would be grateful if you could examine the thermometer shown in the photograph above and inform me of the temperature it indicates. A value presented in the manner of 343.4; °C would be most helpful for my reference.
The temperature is -24; °C
